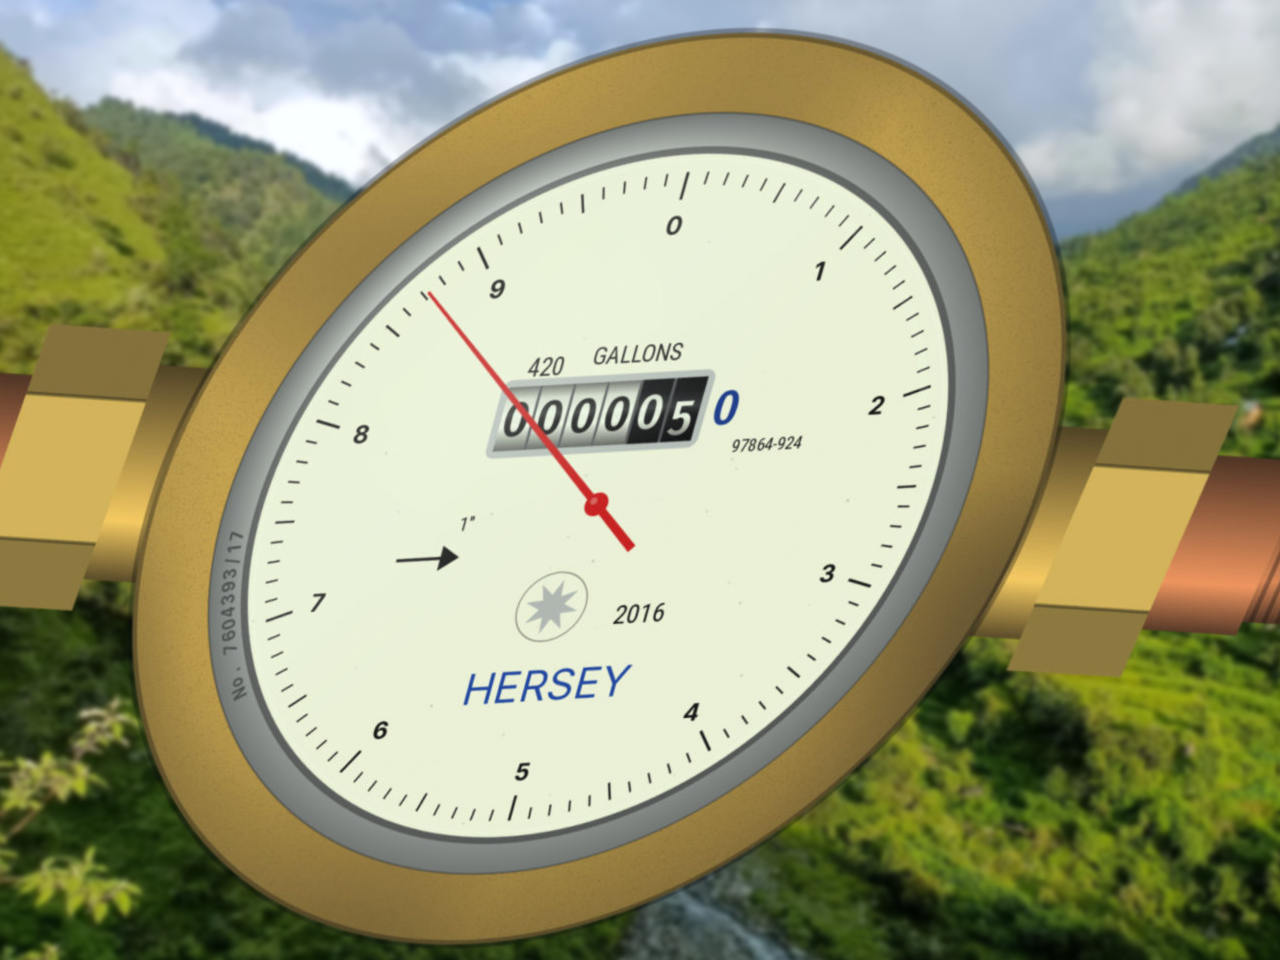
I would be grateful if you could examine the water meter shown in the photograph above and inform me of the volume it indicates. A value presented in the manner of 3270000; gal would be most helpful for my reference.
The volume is 48.7; gal
